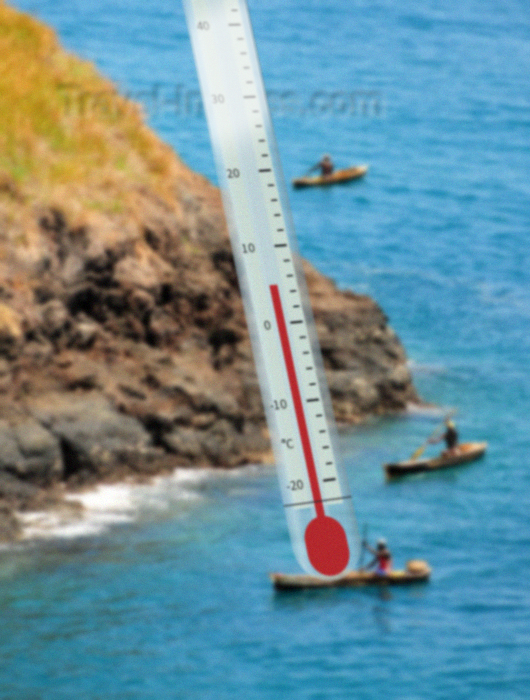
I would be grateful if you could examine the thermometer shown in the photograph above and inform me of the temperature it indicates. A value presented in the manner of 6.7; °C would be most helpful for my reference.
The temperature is 5; °C
